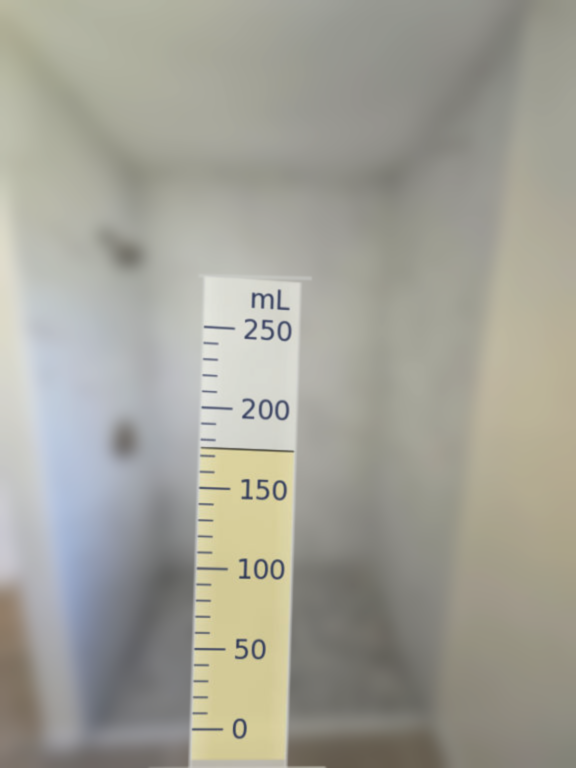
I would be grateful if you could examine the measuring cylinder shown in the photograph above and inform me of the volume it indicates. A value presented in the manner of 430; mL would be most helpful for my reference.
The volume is 175; mL
